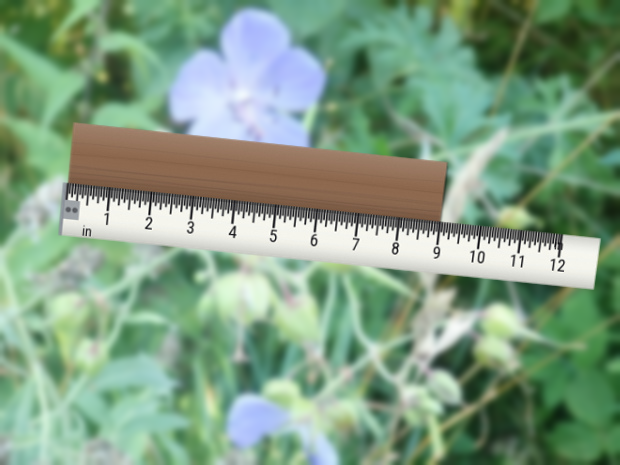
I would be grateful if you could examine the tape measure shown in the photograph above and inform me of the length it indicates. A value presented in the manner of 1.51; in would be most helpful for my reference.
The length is 9; in
